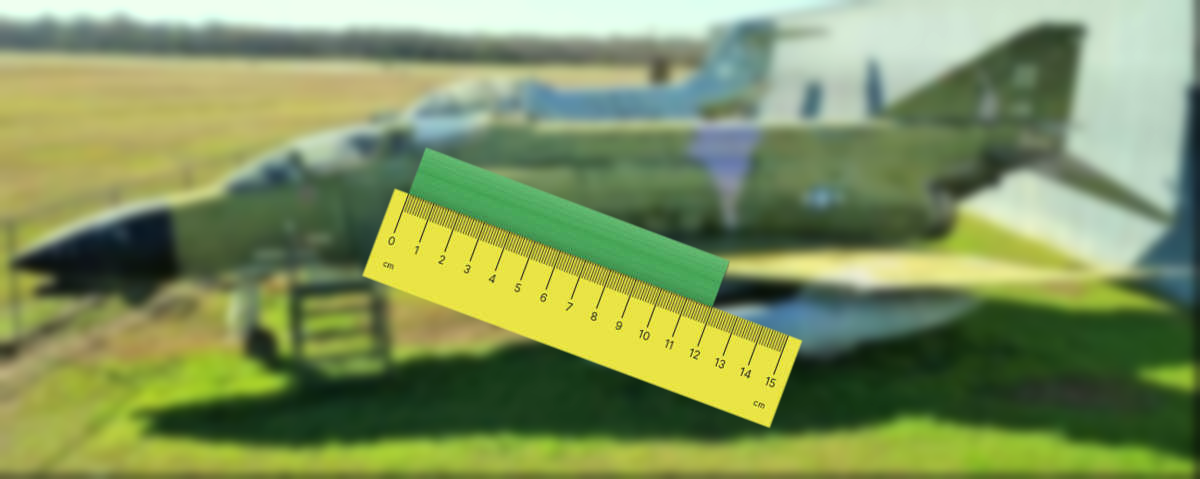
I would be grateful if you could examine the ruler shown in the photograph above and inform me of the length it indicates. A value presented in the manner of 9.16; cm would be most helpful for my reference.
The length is 12; cm
